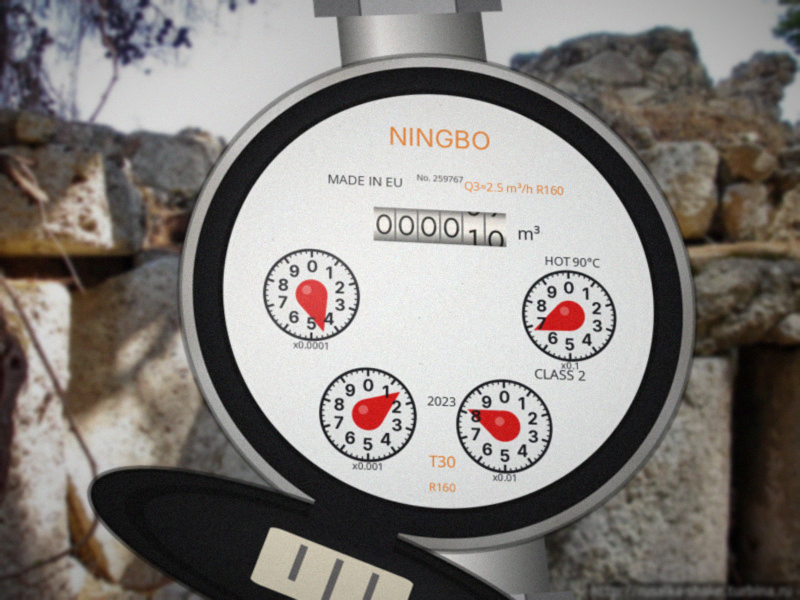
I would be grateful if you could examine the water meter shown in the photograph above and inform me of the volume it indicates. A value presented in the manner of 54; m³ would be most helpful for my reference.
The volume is 9.6814; m³
